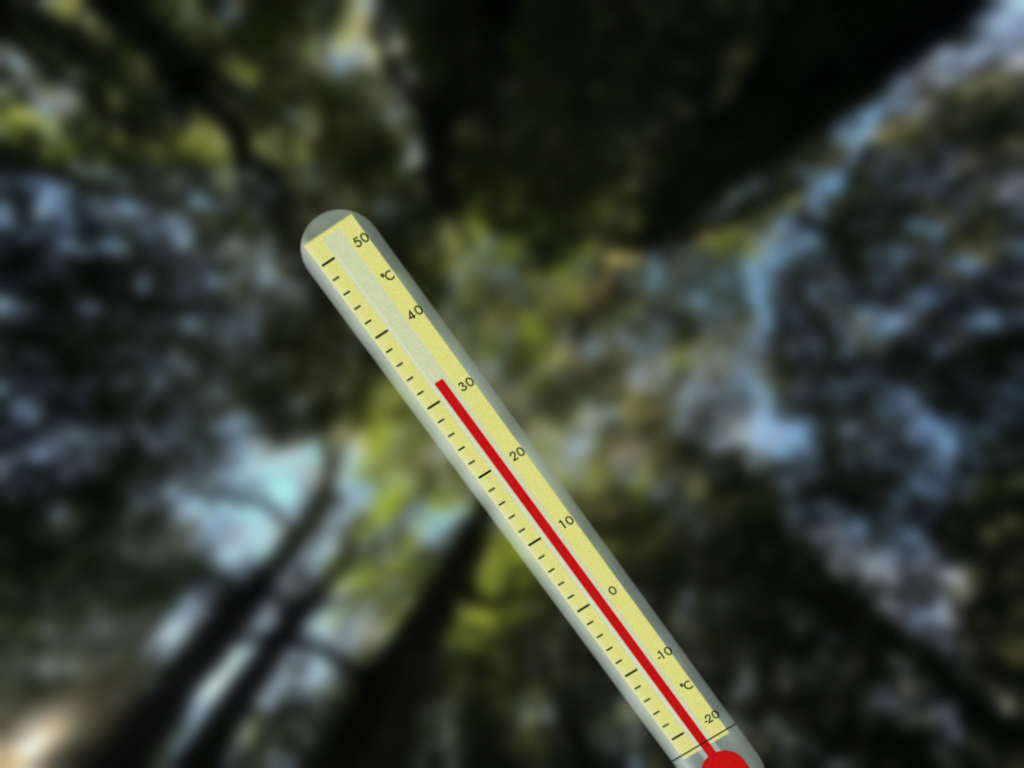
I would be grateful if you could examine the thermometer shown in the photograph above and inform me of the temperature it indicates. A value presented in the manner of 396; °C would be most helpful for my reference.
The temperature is 32; °C
